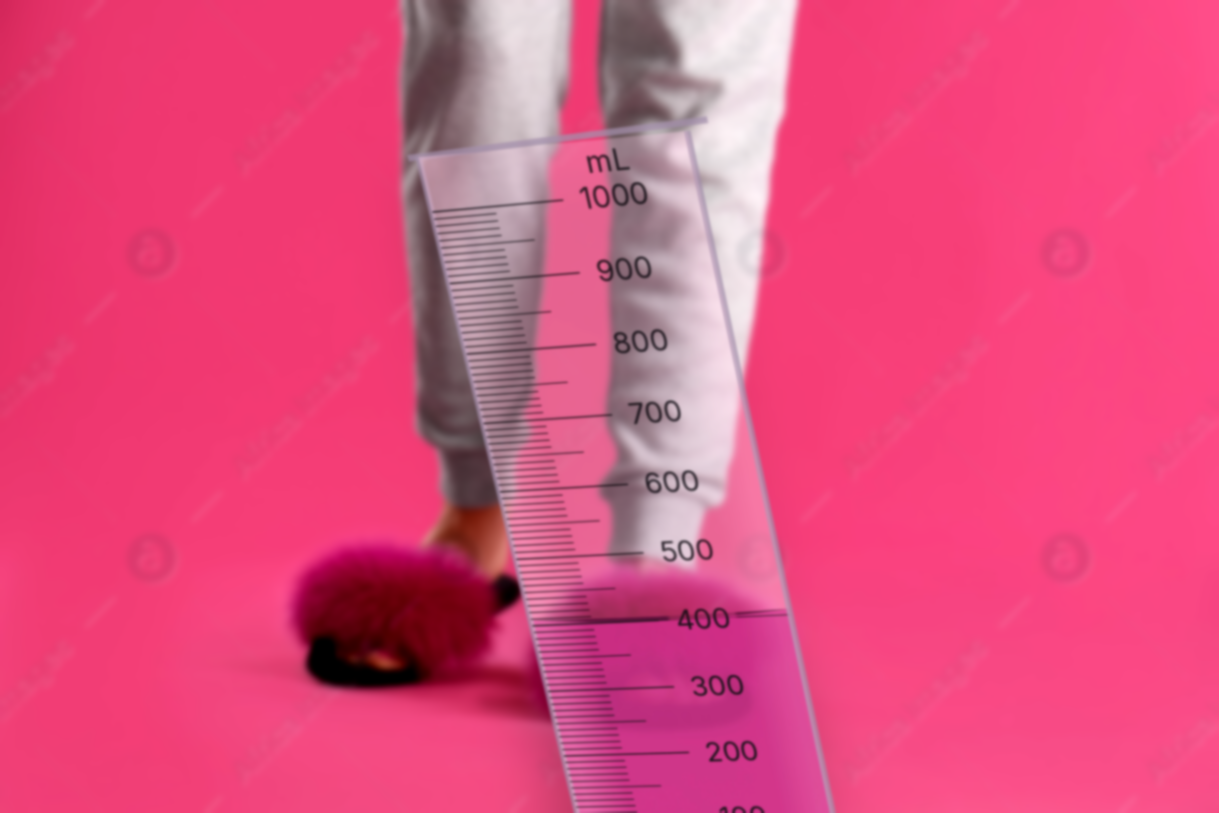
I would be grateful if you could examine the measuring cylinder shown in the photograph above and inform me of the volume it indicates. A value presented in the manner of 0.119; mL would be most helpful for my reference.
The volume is 400; mL
